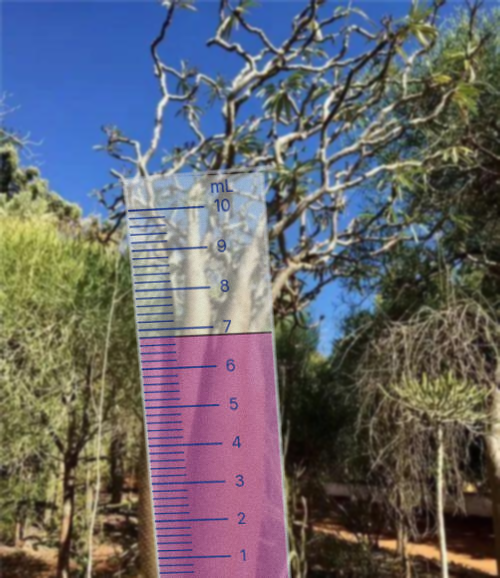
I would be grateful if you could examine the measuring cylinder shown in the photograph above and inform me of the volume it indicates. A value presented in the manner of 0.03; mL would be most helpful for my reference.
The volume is 6.8; mL
